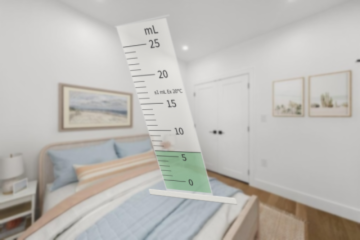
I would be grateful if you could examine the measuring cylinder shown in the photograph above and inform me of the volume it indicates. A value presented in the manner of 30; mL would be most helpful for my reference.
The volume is 6; mL
